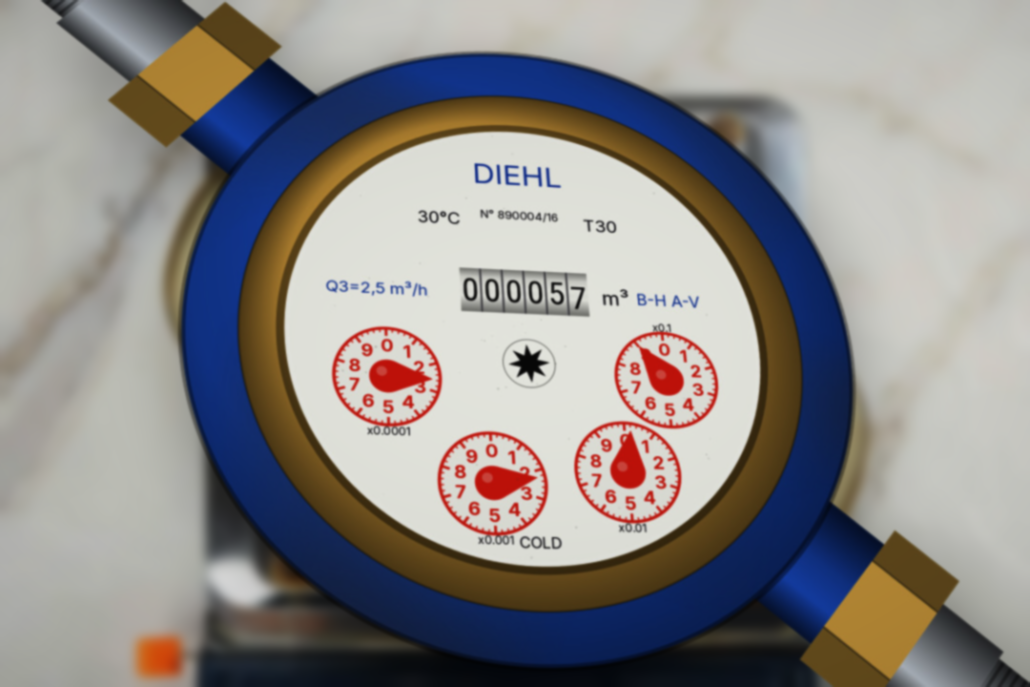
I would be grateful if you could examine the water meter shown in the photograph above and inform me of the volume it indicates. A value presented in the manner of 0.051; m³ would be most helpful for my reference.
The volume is 56.9022; m³
